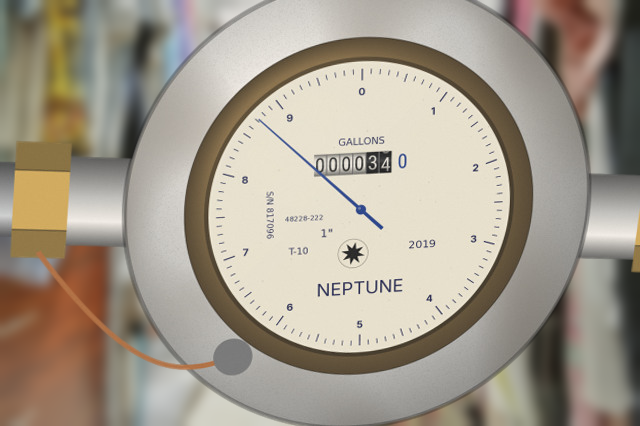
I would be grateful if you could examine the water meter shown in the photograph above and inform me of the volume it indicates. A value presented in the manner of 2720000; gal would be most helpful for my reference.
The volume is 338.7; gal
